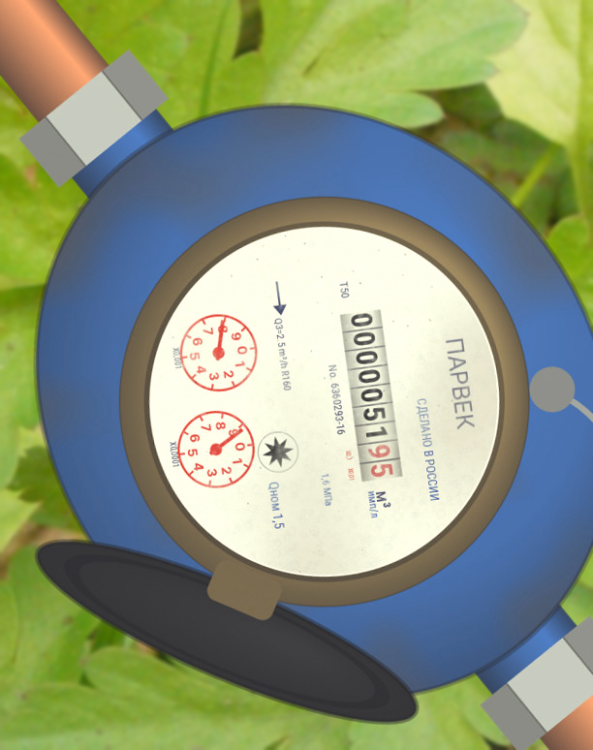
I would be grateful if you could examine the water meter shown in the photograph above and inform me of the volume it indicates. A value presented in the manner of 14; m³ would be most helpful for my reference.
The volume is 51.9579; m³
